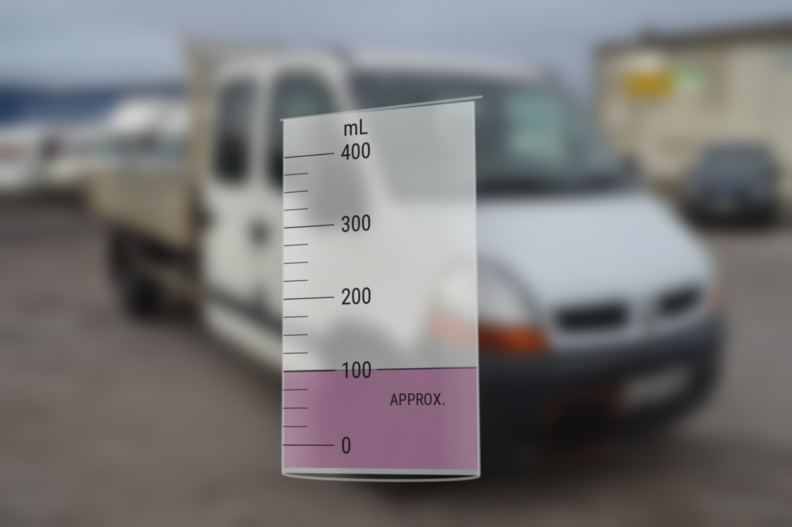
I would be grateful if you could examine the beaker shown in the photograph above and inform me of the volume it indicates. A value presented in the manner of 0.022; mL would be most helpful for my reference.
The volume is 100; mL
